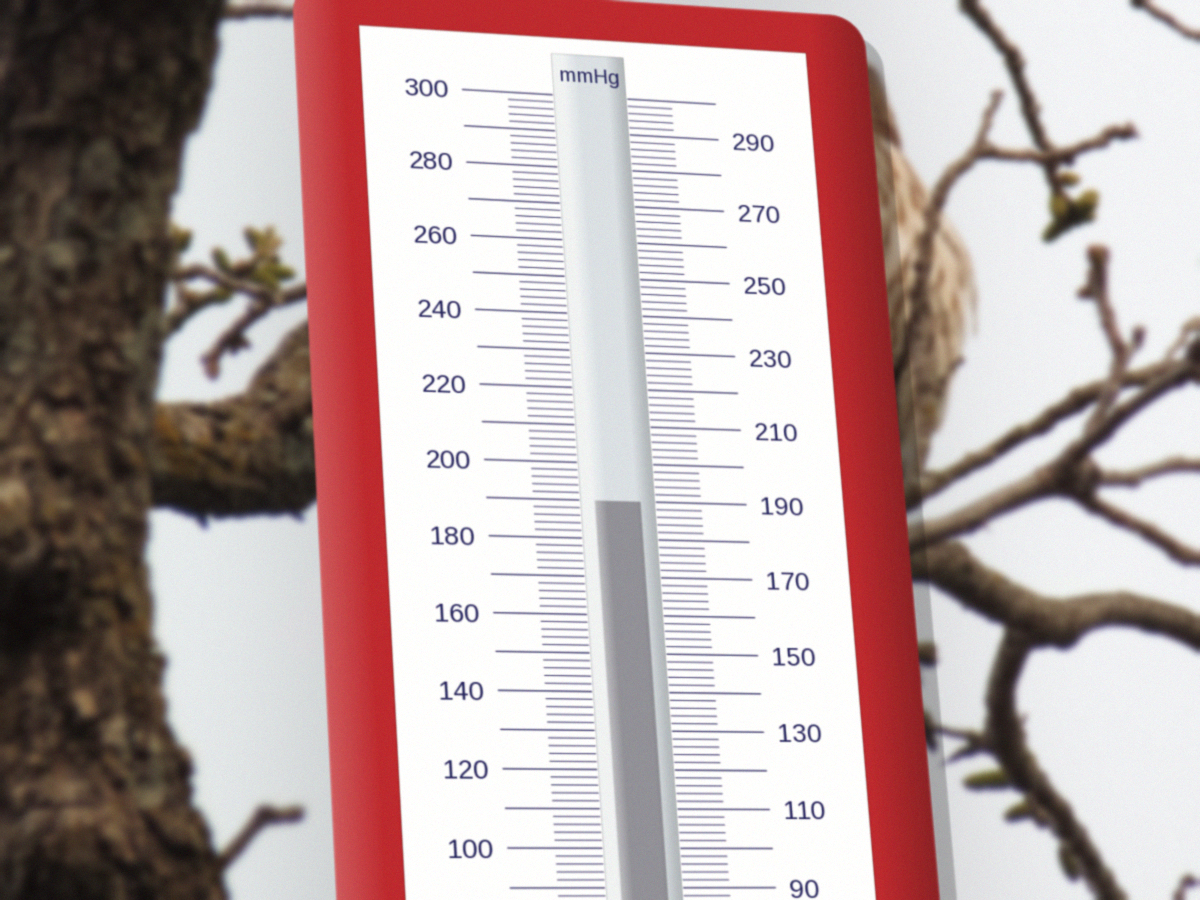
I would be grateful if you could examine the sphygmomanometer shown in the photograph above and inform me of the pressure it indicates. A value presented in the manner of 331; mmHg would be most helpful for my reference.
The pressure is 190; mmHg
